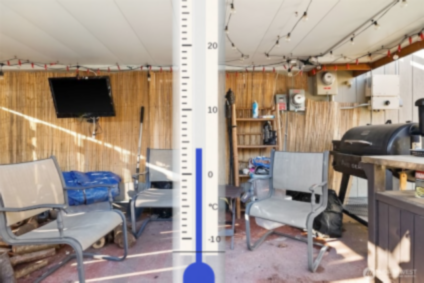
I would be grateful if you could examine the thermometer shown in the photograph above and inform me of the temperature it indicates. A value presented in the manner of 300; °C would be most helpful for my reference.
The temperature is 4; °C
